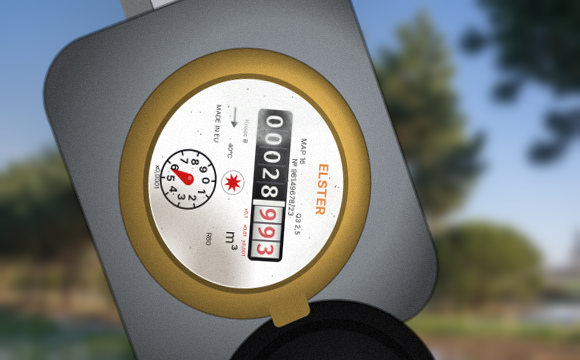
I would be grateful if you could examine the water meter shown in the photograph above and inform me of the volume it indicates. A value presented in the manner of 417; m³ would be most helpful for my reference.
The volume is 28.9935; m³
